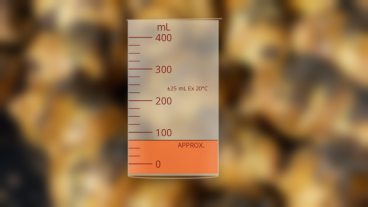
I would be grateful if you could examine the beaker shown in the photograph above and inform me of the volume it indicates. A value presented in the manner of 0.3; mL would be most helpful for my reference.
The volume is 75; mL
